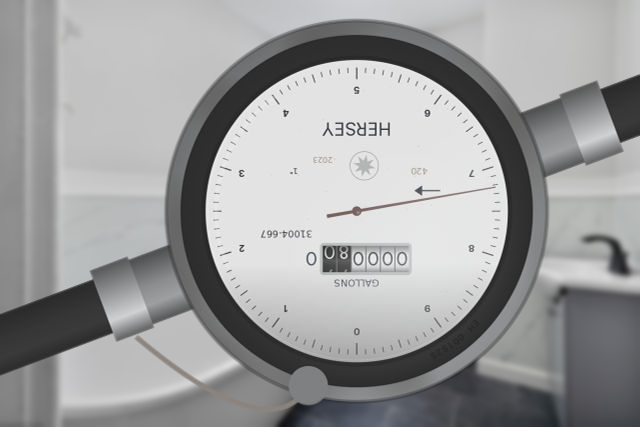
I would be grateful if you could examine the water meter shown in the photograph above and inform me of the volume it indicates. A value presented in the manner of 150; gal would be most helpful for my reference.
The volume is 797.2; gal
